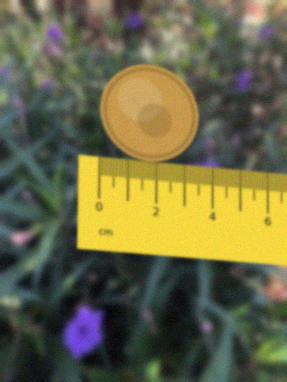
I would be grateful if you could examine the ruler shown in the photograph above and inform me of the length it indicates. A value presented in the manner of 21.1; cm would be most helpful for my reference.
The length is 3.5; cm
